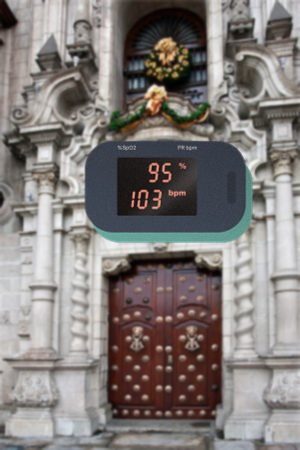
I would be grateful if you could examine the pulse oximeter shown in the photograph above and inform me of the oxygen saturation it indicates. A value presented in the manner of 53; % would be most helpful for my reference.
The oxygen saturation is 95; %
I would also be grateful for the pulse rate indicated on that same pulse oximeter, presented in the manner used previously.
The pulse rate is 103; bpm
